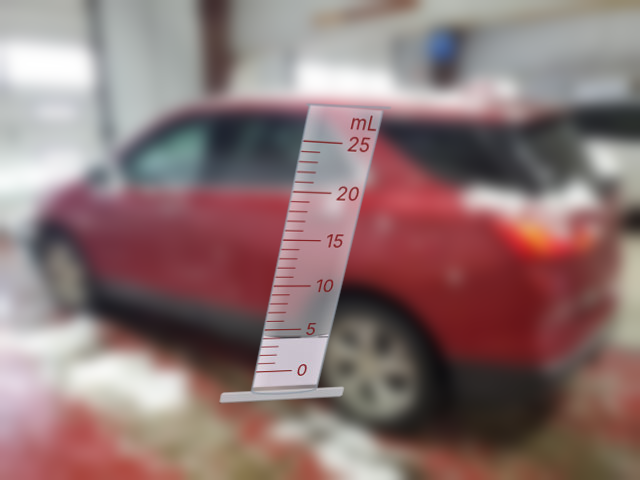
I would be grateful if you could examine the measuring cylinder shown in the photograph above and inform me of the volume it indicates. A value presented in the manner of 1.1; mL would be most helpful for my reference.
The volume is 4; mL
